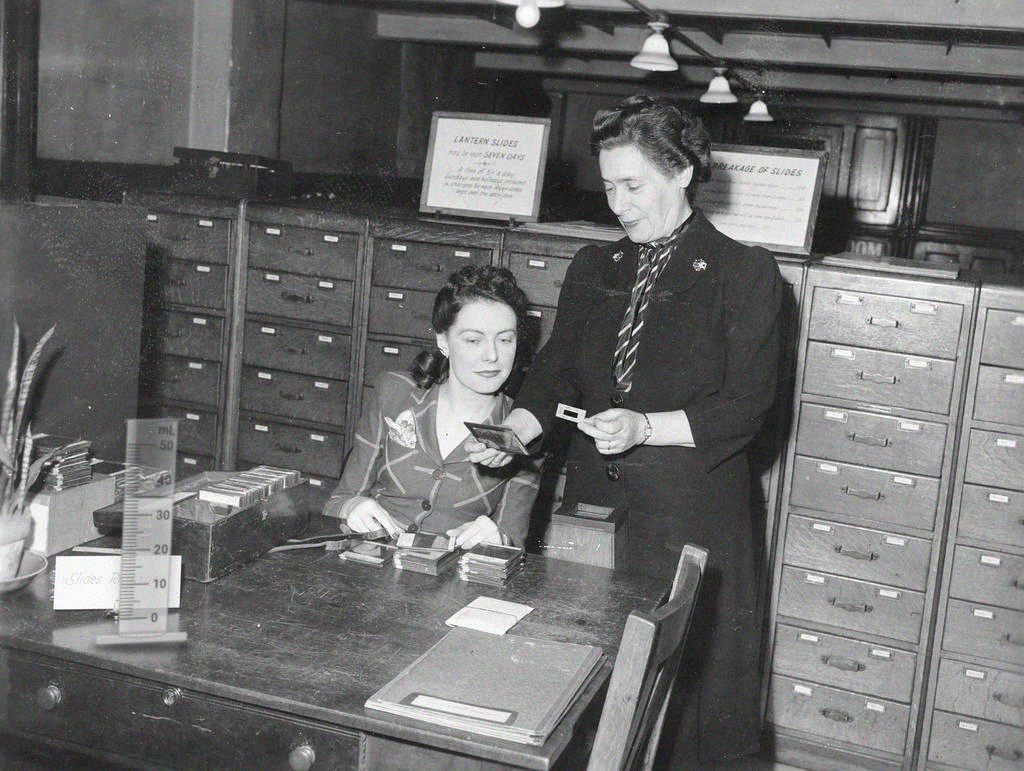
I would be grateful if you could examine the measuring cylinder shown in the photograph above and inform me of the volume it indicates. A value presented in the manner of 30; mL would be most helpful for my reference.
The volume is 35; mL
